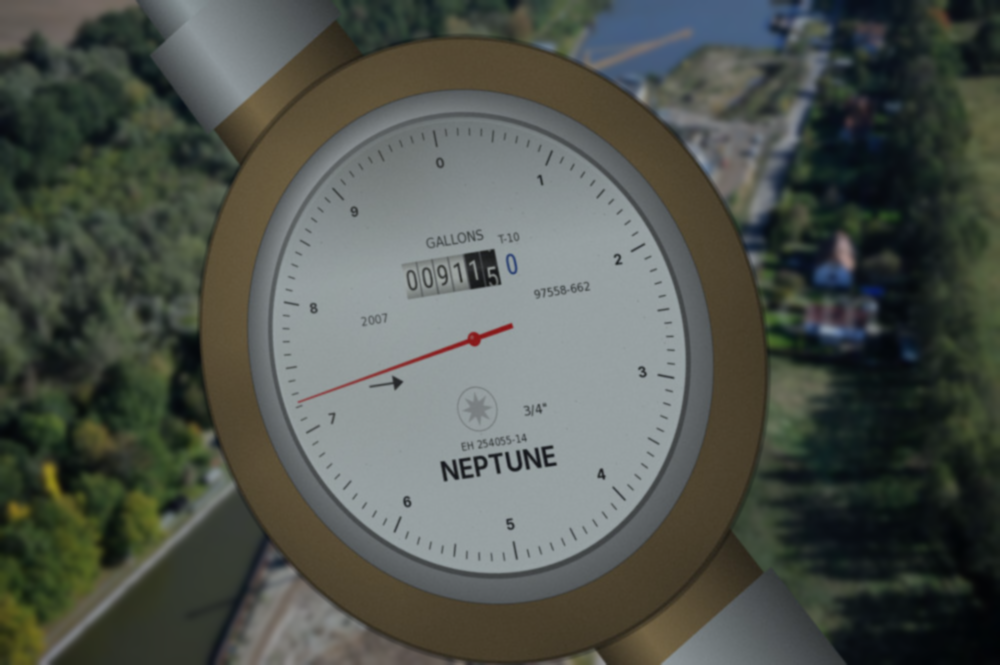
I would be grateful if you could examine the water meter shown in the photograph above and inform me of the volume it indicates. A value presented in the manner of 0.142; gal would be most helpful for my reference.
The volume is 91147.2; gal
